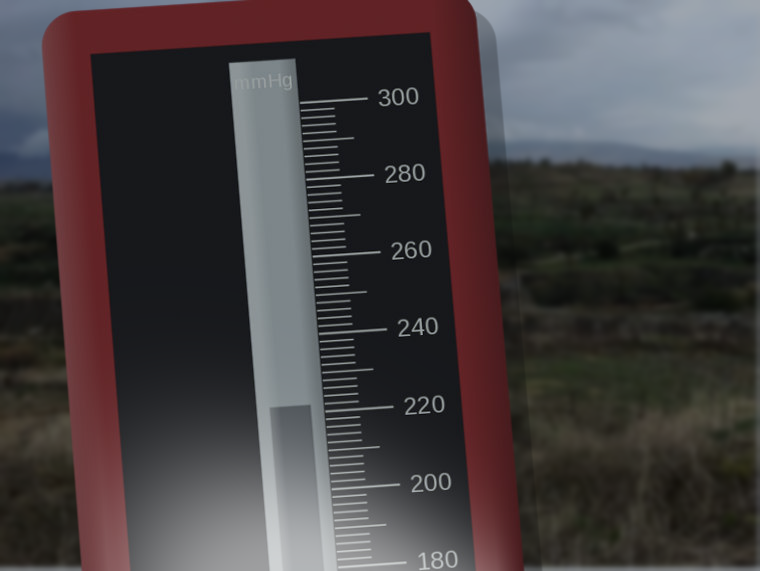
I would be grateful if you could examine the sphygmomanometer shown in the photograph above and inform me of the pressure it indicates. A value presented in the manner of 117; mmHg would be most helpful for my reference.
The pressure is 222; mmHg
